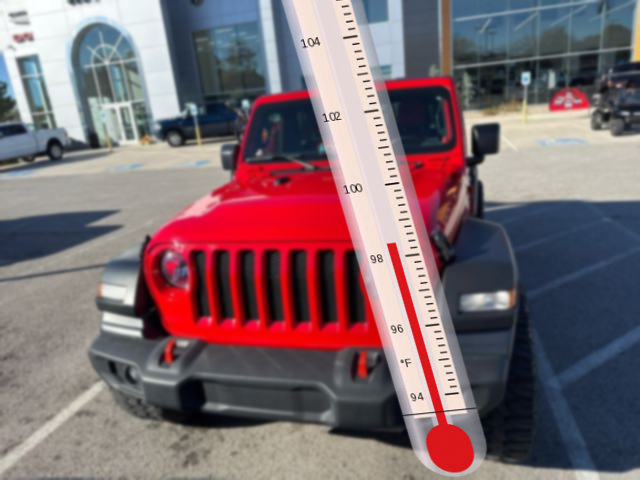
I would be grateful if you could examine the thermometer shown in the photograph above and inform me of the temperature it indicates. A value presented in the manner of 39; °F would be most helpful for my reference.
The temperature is 98.4; °F
